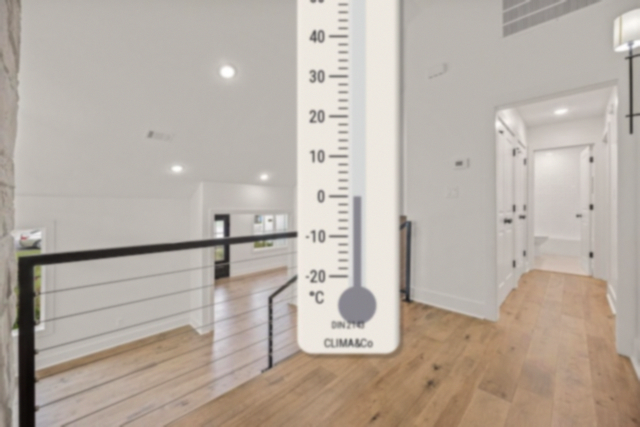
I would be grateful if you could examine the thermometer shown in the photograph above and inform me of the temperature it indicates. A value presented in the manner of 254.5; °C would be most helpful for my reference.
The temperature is 0; °C
